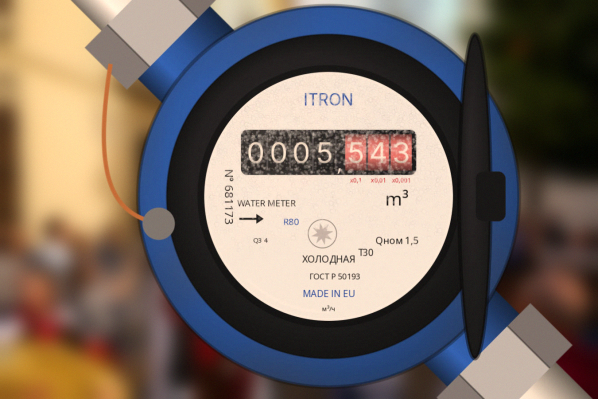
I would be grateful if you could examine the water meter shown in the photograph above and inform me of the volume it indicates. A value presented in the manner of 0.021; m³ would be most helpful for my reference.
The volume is 5.543; m³
